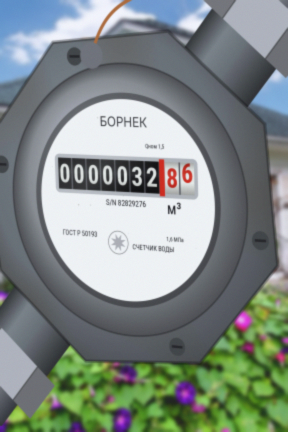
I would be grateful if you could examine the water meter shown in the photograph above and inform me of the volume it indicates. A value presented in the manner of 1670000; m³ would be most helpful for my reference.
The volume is 32.86; m³
